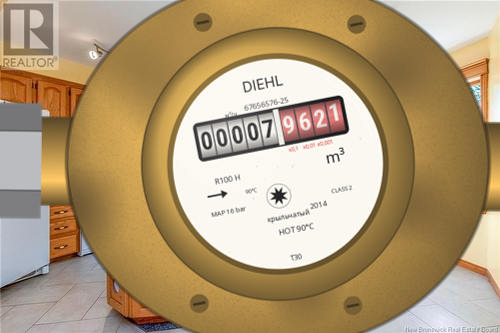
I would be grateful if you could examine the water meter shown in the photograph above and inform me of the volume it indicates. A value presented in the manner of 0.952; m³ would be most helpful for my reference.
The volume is 7.9621; m³
